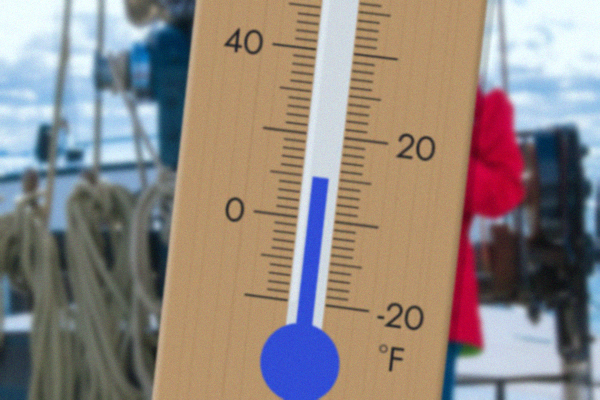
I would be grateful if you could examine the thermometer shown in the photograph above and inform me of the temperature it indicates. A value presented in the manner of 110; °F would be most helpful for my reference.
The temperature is 10; °F
